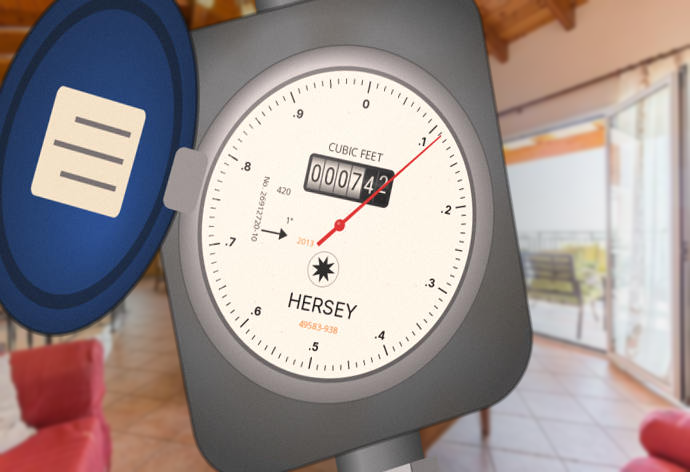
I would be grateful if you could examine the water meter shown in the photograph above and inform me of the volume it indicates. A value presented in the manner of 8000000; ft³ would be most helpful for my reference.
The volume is 742.11; ft³
